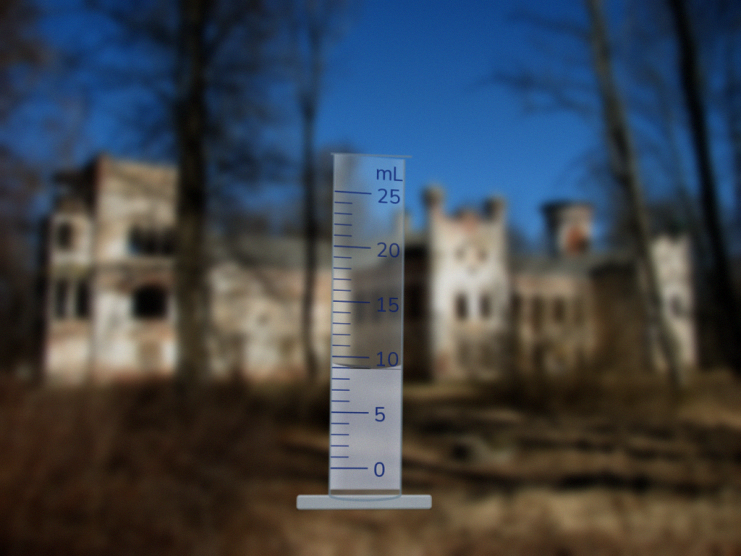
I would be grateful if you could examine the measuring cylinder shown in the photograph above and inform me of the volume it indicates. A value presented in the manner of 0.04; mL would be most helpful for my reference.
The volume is 9; mL
